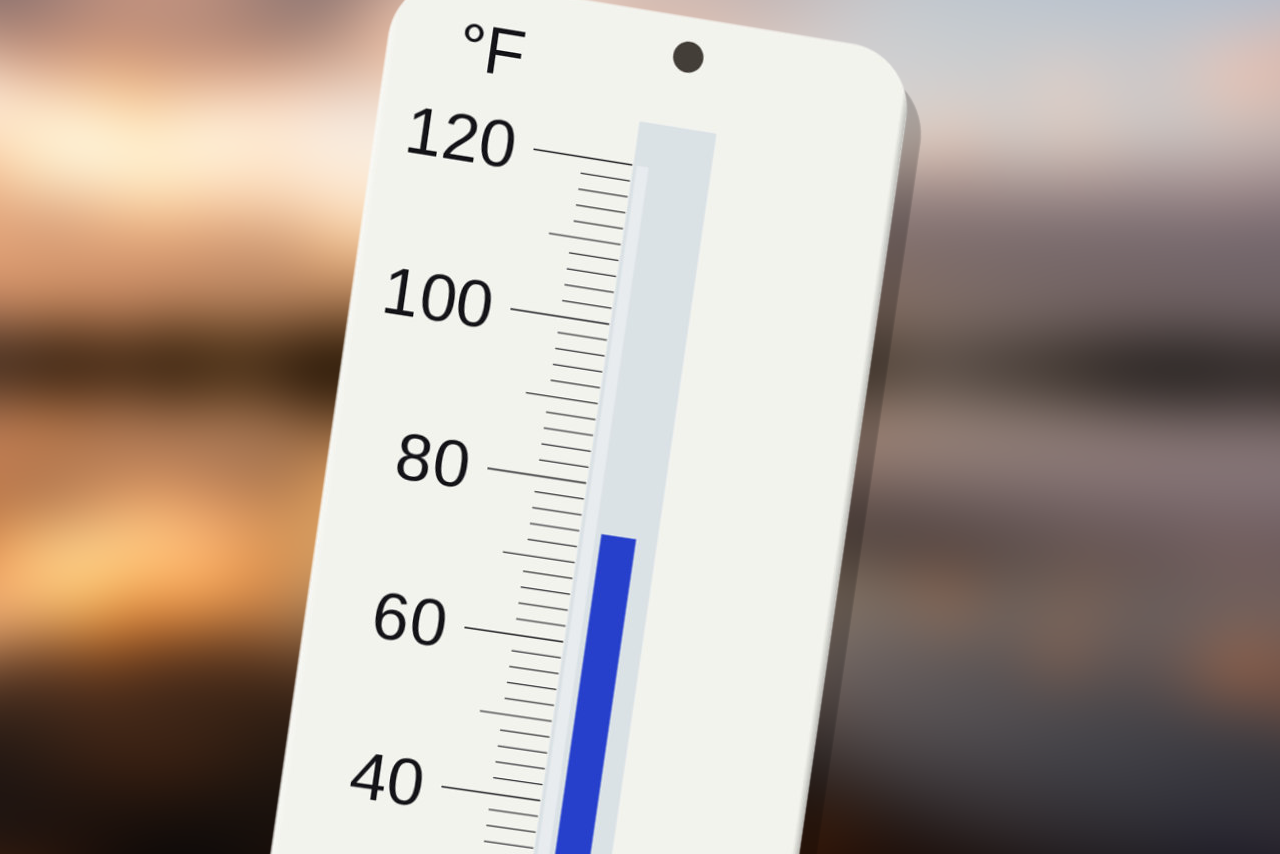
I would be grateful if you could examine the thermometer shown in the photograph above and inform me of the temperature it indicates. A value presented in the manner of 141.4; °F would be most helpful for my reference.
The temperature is 74; °F
